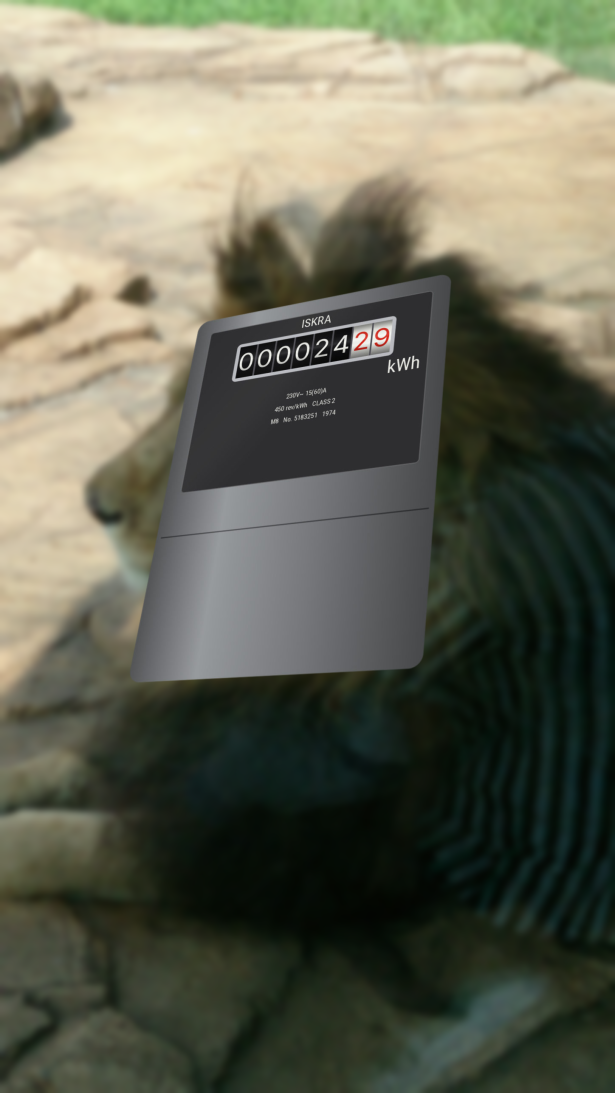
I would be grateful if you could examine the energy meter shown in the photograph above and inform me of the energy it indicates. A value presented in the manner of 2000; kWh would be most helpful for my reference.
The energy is 24.29; kWh
